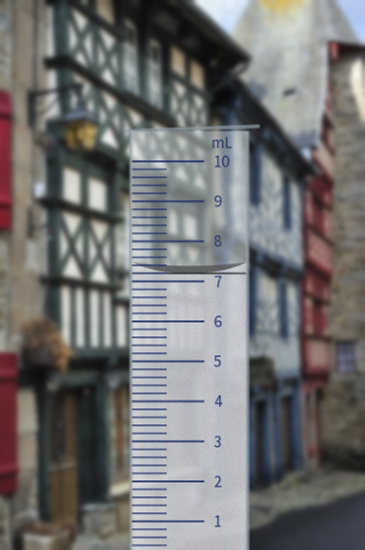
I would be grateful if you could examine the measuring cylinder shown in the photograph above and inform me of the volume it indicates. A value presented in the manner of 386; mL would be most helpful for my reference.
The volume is 7.2; mL
